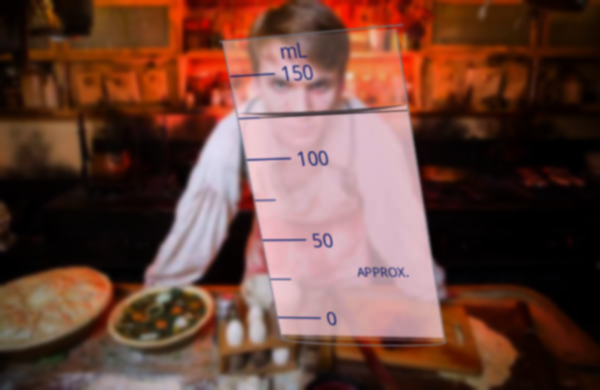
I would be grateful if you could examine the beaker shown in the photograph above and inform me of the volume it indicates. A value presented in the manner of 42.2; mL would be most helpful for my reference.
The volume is 125; mL
